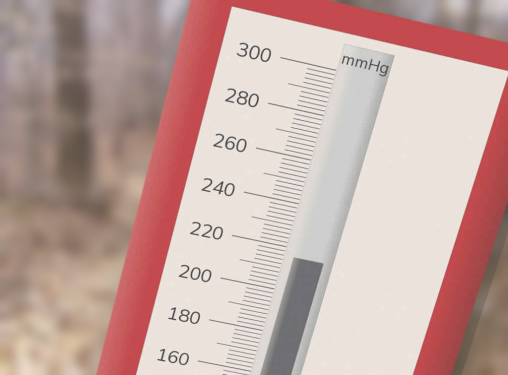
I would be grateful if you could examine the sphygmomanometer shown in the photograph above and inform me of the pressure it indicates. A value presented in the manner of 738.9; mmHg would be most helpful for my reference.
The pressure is 216; mmHg
